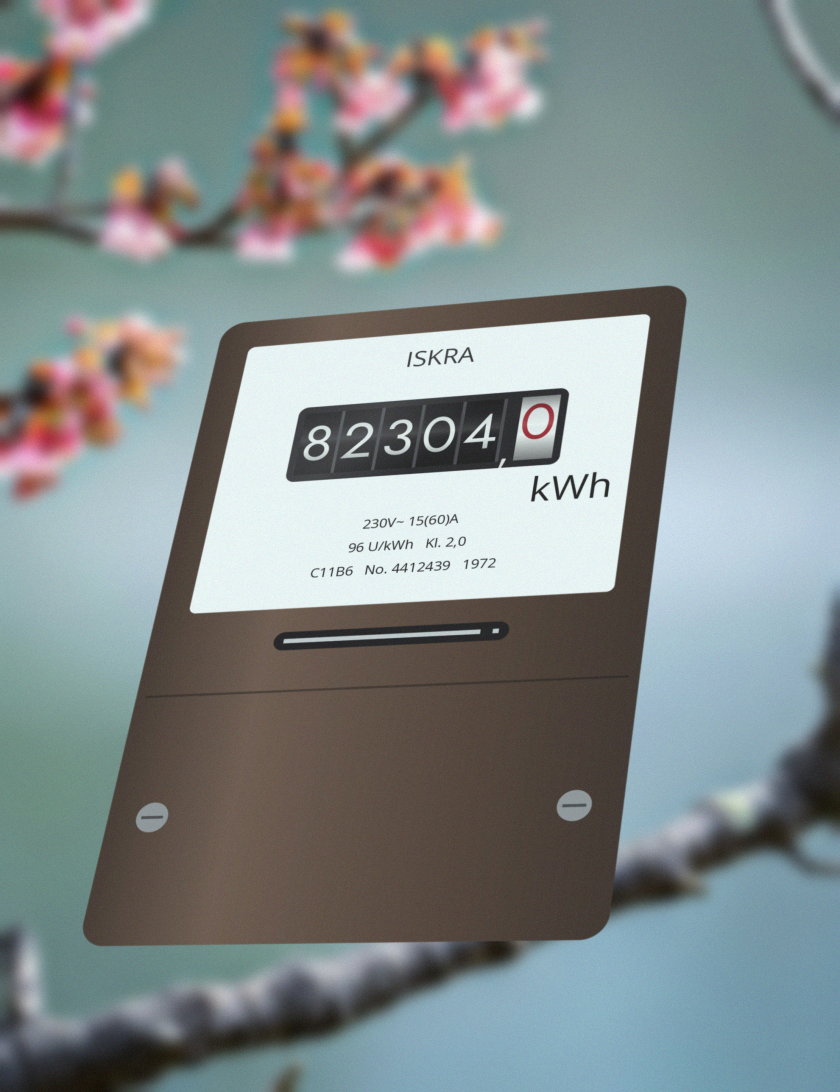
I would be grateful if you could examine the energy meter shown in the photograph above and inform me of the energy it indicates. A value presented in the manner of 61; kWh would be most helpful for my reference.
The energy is 82304.0; kWh
